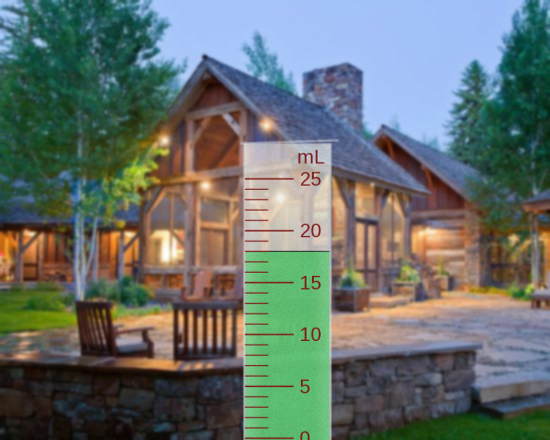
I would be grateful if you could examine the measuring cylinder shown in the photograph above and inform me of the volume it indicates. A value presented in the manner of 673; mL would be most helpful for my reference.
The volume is 18; mL
